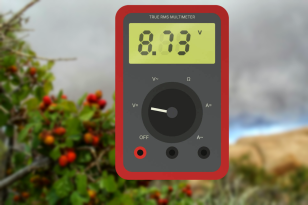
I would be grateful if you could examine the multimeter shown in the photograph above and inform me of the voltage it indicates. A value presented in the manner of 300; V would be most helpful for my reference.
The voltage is 8.73; V
